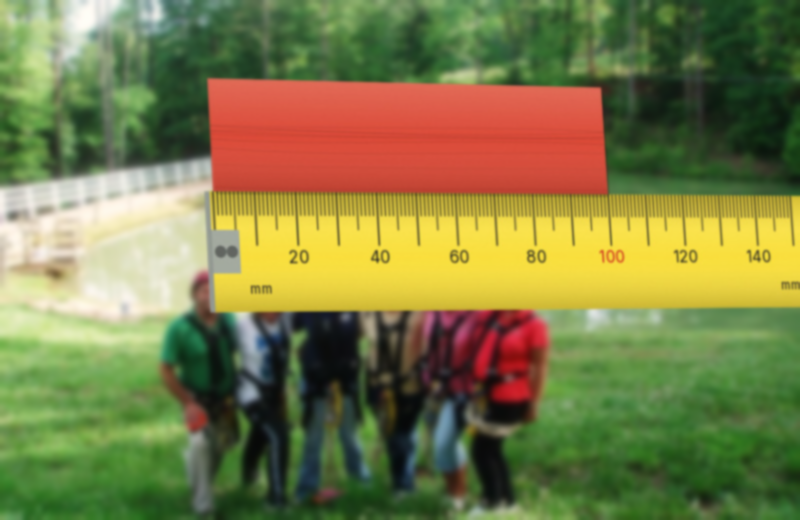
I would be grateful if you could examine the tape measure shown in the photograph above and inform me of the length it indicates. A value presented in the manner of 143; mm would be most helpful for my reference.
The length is 100; mm
